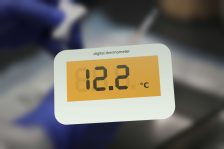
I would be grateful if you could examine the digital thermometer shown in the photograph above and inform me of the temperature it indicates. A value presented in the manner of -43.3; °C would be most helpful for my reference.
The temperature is 12.2; °C
